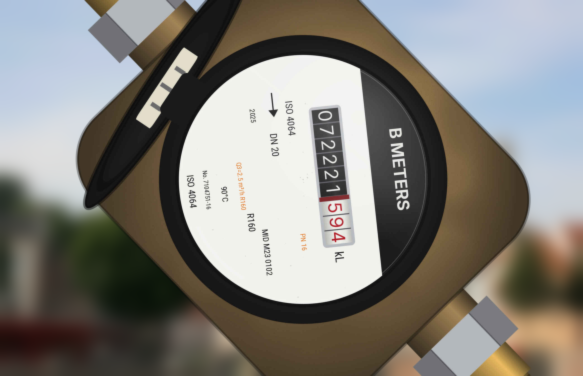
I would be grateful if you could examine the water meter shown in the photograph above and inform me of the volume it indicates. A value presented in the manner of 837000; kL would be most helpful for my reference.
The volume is 72221.594; kL
